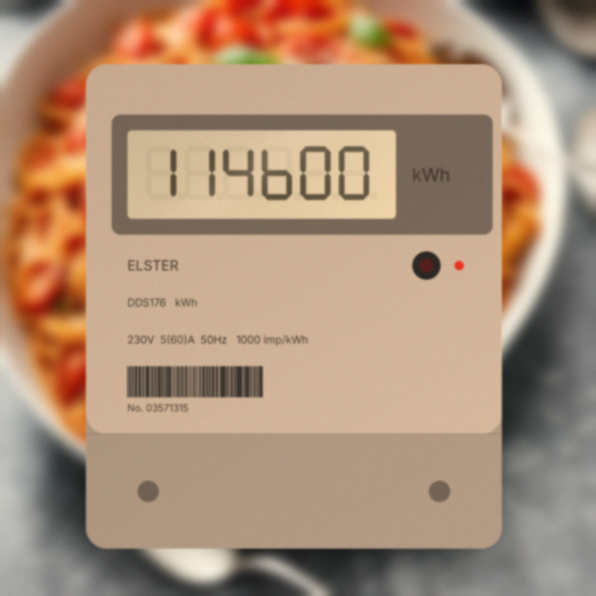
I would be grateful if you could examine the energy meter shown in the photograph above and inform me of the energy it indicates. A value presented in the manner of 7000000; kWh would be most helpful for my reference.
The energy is 114600; kWh
